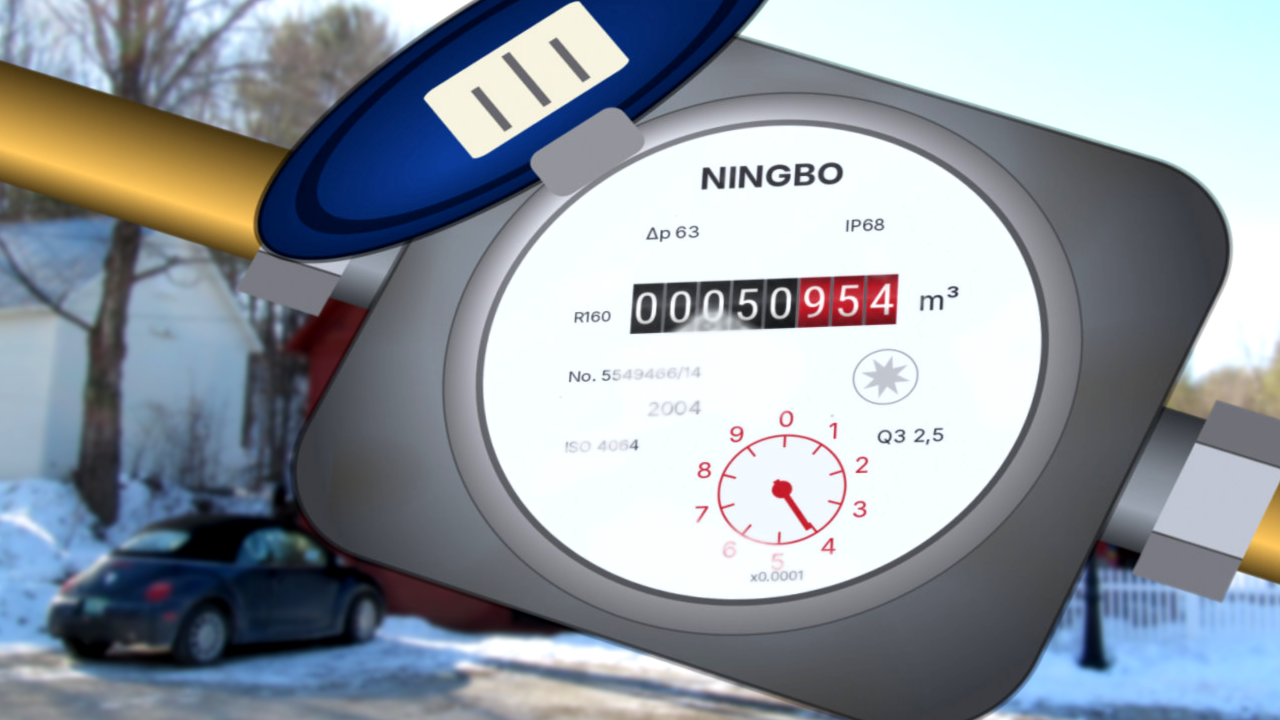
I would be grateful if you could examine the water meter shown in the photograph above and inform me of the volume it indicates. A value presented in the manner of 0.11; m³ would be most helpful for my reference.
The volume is 50.9544; m³
